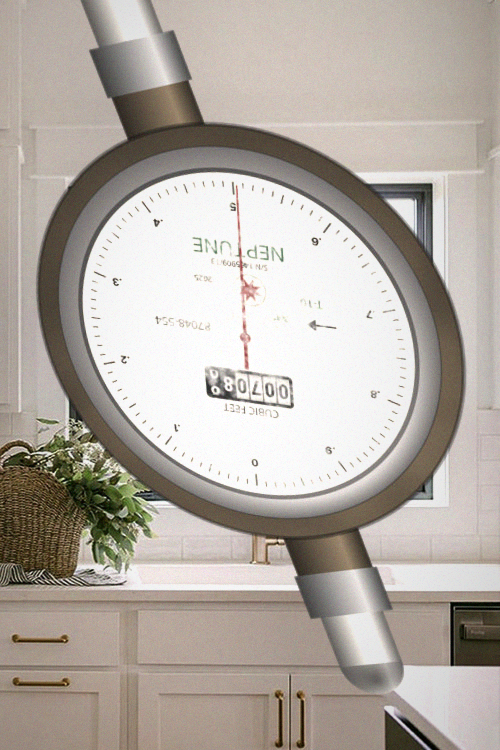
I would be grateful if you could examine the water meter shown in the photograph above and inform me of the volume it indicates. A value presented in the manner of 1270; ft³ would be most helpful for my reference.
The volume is 7088.50; ft³
